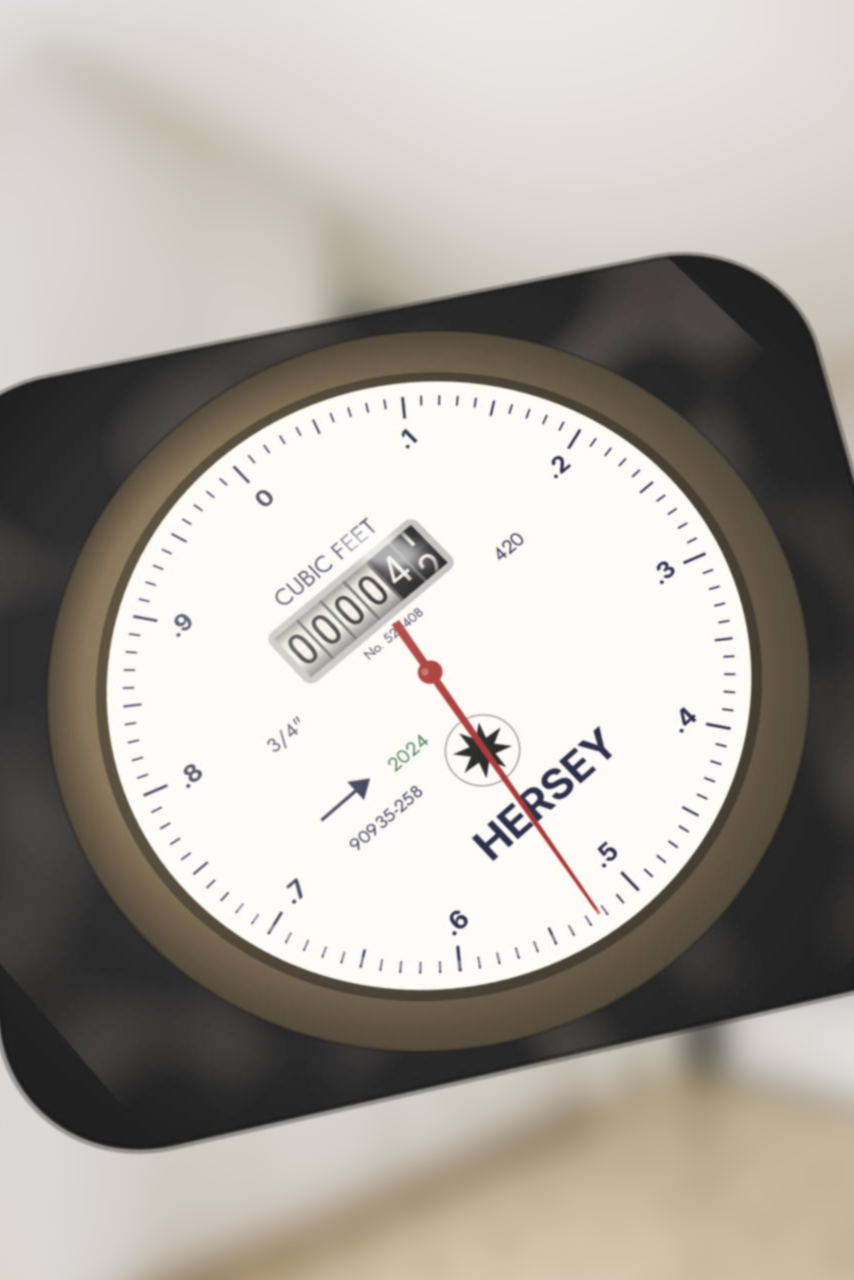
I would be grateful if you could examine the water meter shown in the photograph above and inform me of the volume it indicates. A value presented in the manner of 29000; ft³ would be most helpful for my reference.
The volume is 41.52; ft³
